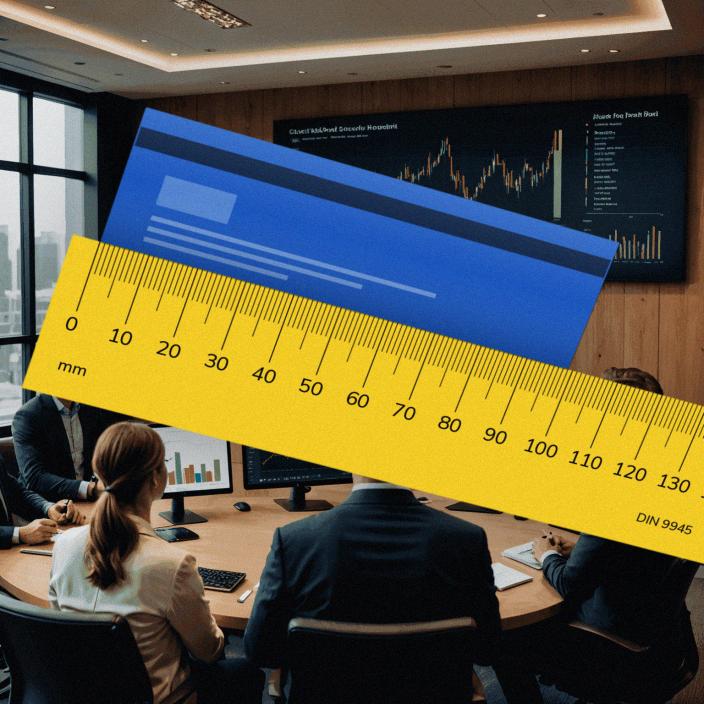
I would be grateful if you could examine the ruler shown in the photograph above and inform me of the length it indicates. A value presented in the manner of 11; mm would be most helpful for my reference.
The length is 99; mm
